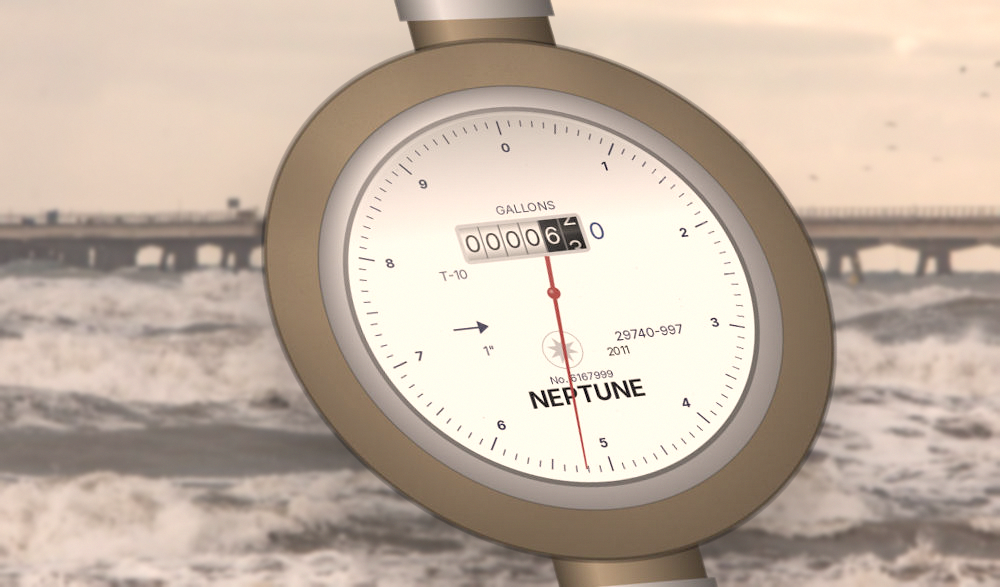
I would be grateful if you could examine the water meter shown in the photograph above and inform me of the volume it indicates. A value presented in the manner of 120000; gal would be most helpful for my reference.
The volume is 625.2; gal
